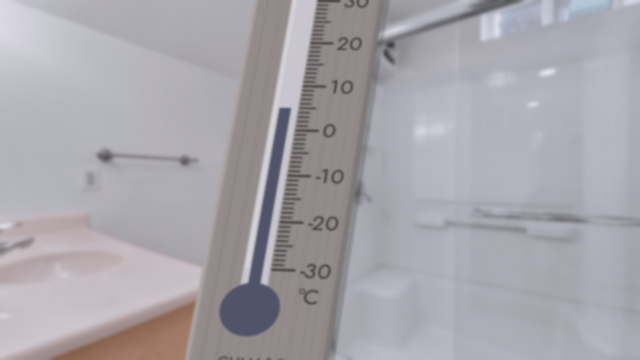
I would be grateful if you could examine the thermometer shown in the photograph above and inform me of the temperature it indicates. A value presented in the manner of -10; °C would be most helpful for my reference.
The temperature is 5; °C
